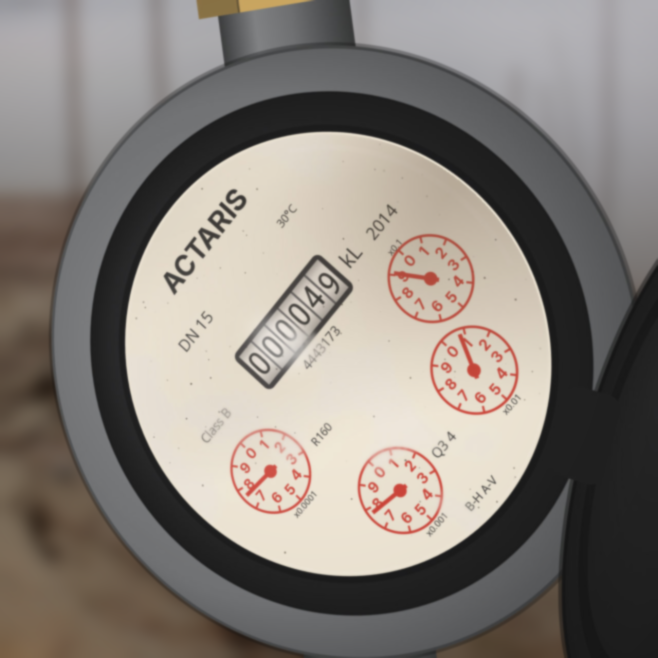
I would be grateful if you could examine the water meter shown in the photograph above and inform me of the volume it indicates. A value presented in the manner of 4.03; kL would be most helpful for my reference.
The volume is 48.9077; kL
